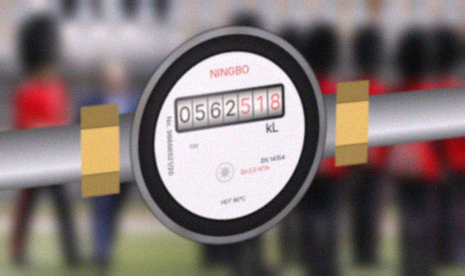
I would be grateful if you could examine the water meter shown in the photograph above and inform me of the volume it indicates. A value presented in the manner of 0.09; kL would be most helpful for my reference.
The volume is 562.518; kL
